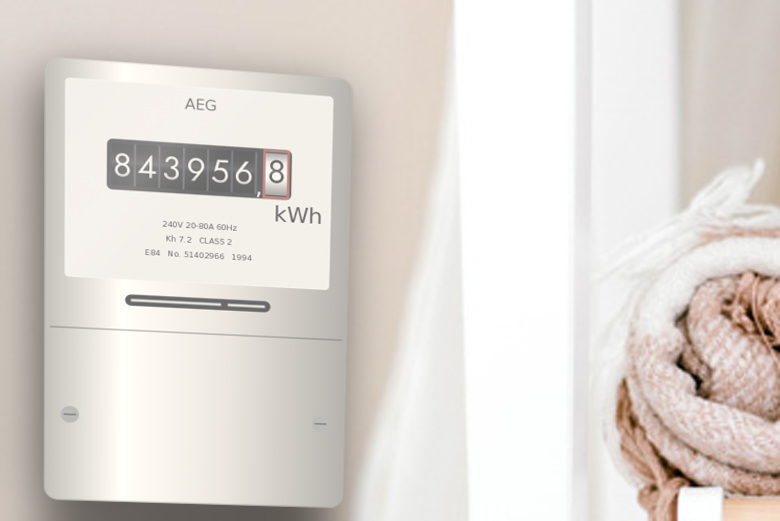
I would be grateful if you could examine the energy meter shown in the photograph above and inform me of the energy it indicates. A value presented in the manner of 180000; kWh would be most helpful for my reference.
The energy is 843956.8; kWh
